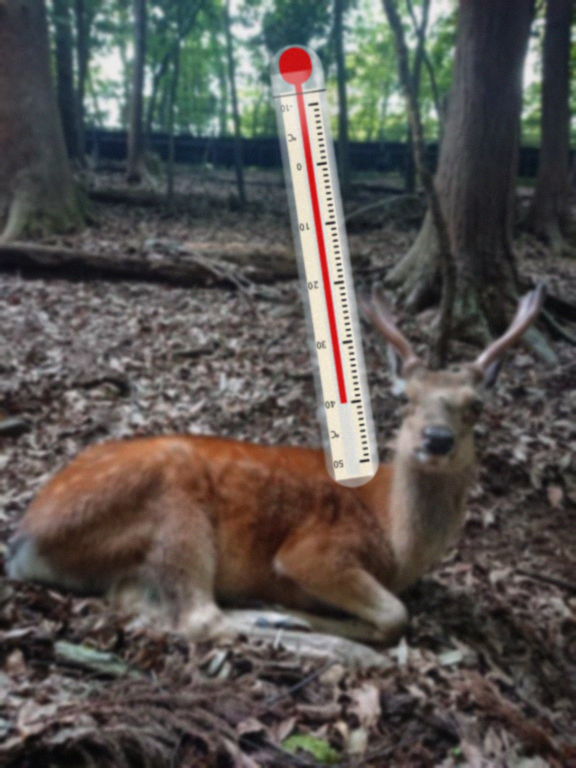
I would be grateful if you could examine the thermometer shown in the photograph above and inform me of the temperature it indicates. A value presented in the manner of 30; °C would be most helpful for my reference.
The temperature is 40; °C
